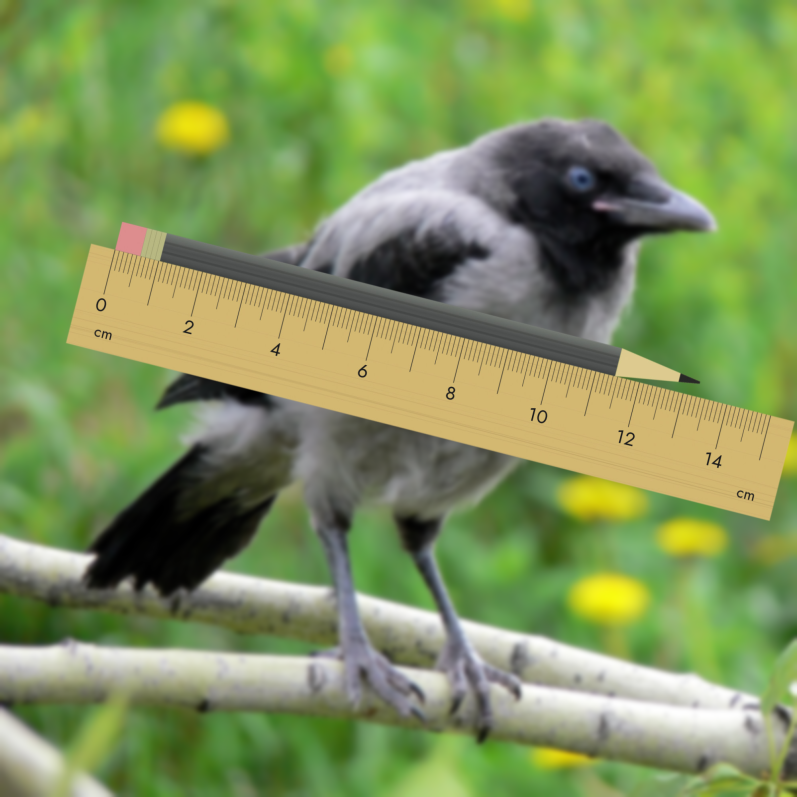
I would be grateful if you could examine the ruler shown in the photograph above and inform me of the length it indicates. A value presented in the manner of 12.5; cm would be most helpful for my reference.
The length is 13.3; cm
